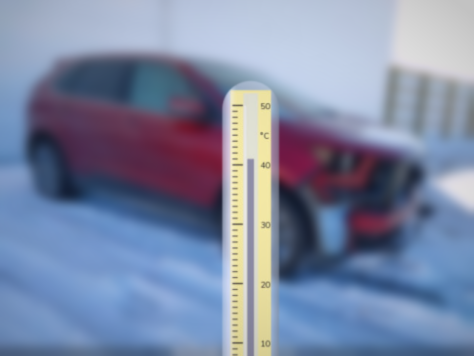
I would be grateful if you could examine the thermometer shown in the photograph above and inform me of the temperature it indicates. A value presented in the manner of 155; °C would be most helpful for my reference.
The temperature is 41; °C
